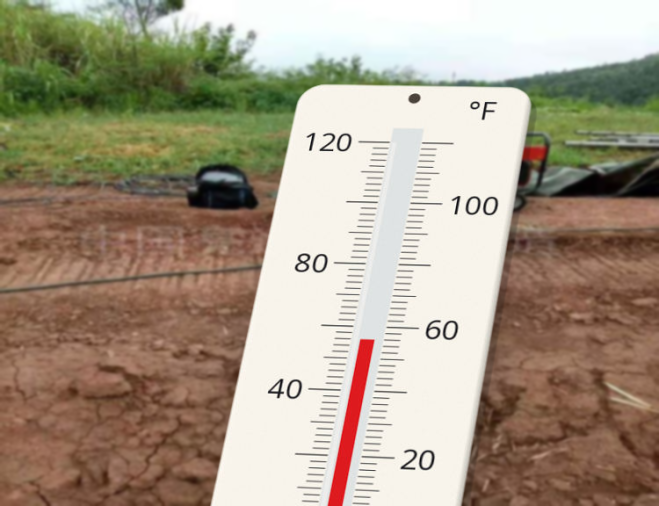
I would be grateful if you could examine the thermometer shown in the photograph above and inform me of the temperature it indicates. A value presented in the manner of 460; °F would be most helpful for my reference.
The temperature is 56; °F
